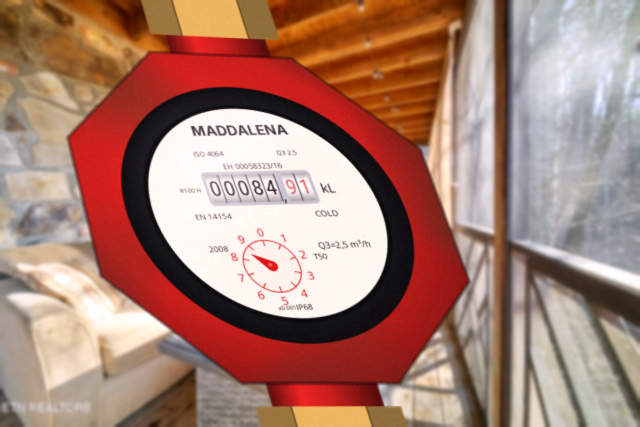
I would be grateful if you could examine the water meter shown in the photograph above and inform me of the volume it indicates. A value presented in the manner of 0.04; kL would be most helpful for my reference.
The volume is 84.918; kL
